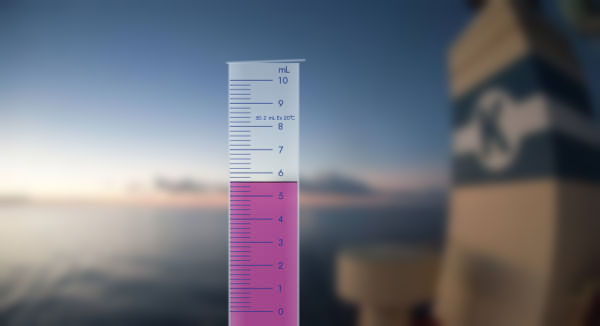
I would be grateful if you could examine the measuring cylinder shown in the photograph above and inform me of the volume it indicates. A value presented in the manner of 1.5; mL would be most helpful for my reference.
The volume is 5.6; mL
